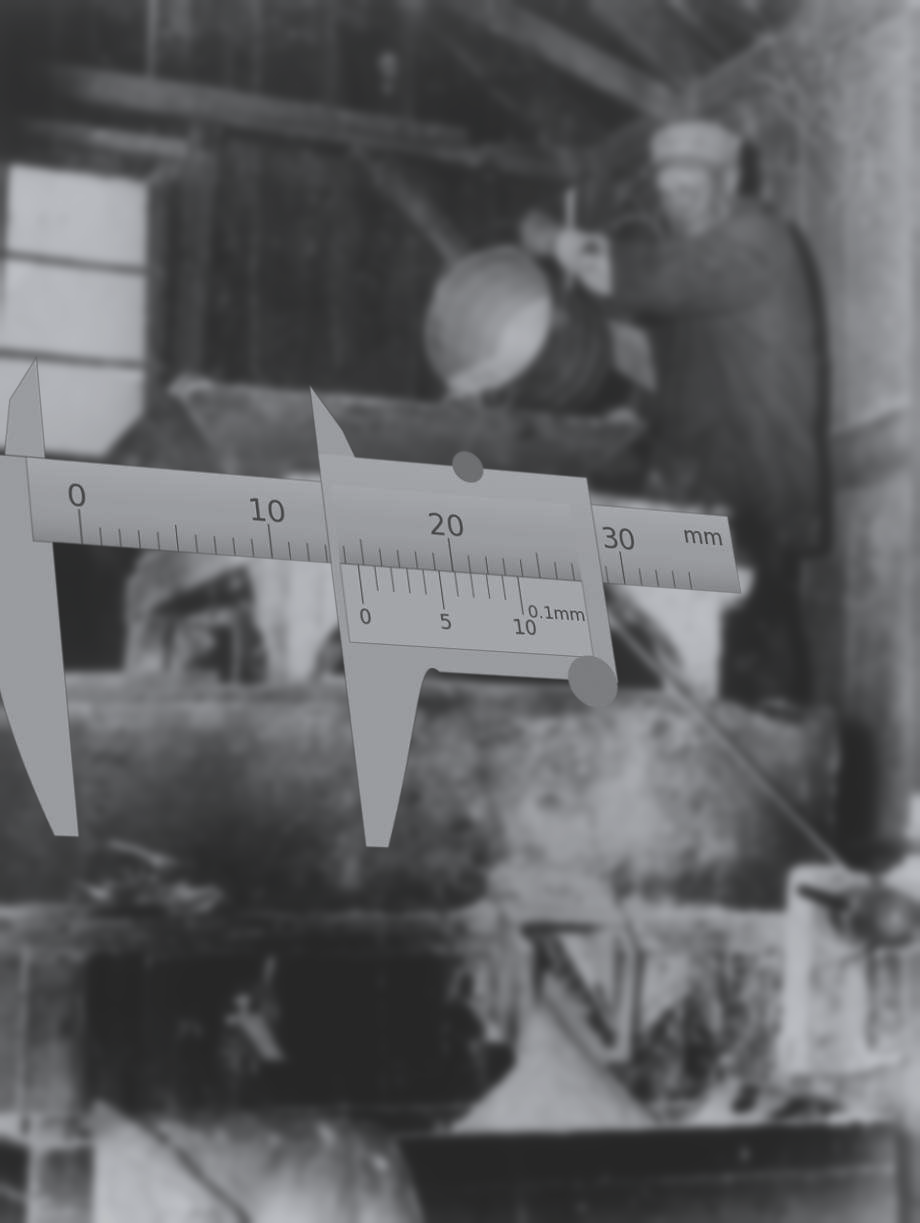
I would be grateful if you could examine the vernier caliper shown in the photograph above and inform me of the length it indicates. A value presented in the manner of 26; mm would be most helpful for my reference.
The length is 14.7; mm
